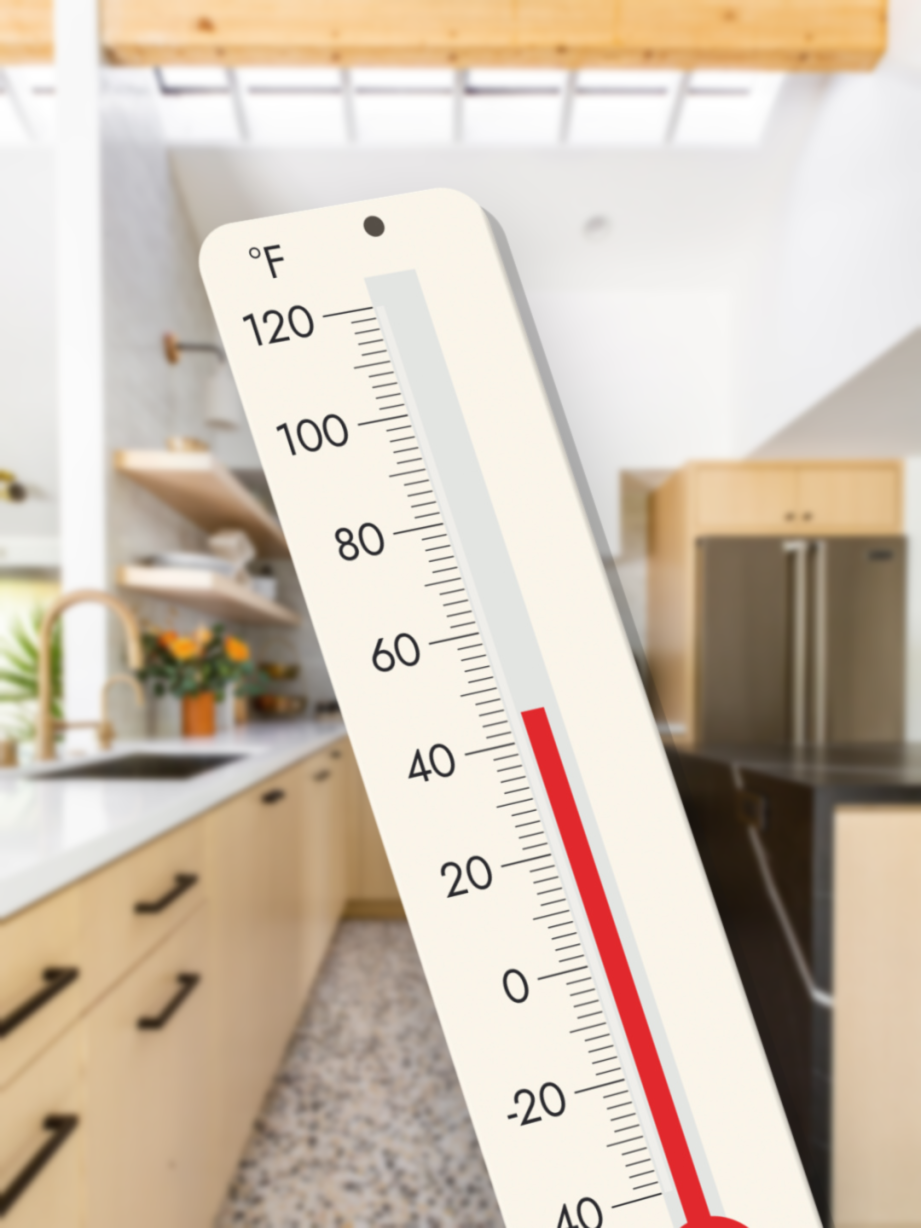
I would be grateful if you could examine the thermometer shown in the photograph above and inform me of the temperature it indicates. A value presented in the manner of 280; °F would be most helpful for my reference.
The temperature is 45; °F
